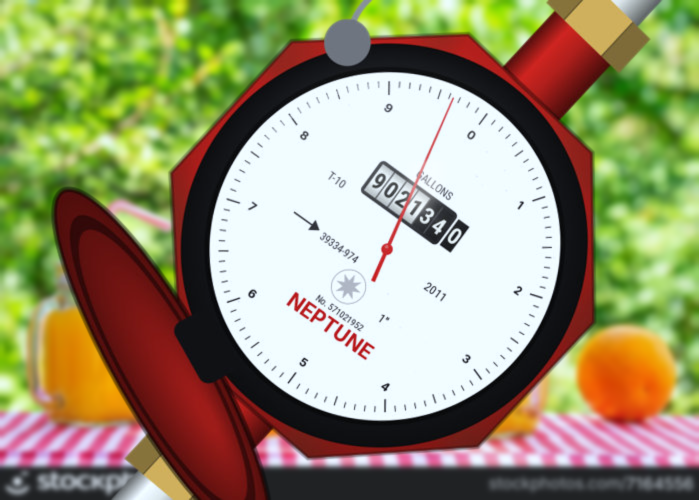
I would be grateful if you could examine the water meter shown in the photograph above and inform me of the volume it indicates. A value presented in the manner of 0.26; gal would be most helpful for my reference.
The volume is 9021339.6; gal
